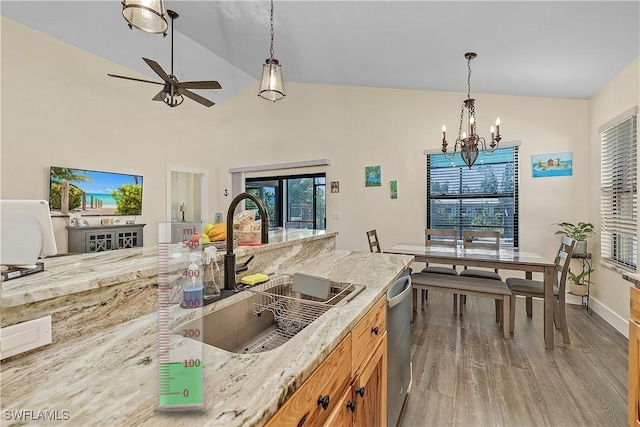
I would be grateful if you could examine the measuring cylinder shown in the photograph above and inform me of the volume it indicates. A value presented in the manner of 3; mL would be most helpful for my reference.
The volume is 100; mL
